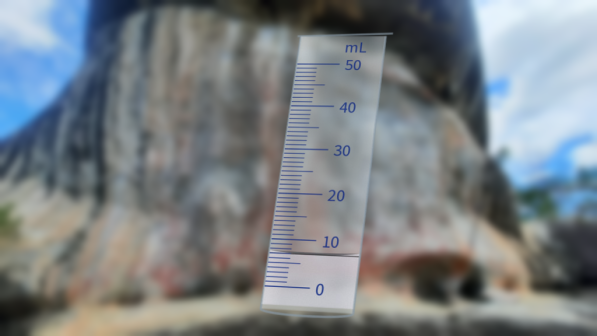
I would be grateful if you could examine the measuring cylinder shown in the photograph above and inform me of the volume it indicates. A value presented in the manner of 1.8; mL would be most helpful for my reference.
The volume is 7; mL
